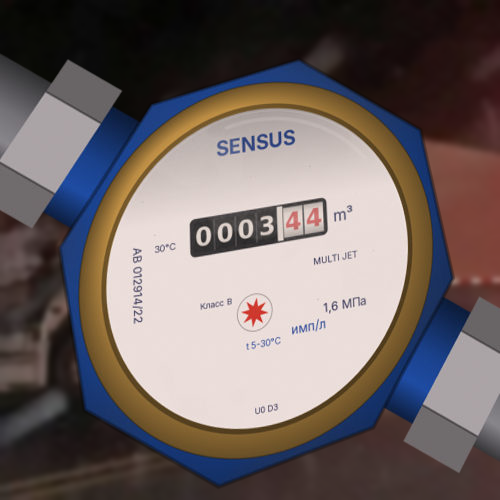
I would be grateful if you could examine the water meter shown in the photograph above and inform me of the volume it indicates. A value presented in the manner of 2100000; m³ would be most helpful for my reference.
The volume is 3.44; m³
